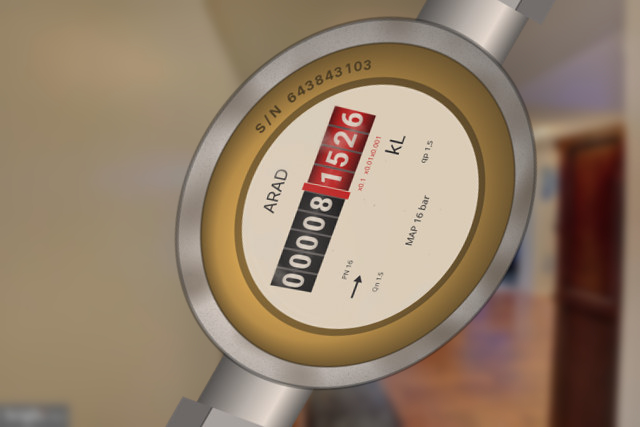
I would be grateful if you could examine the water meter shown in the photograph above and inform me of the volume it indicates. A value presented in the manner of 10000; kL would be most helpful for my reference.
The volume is 8.1526; kL
